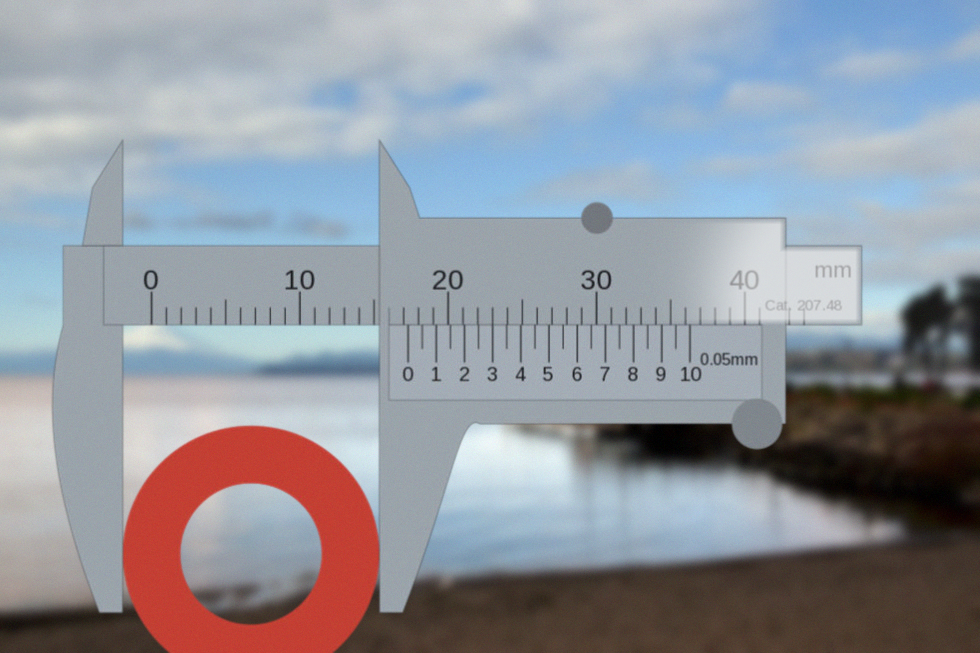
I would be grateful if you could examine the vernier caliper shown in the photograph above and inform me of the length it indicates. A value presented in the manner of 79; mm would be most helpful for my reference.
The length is 17.3; mm
